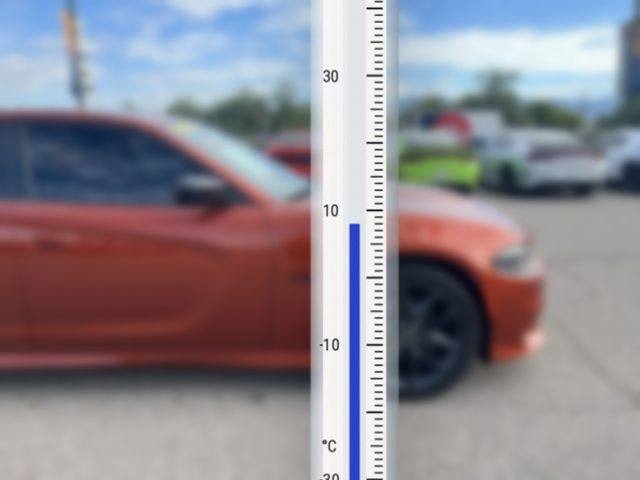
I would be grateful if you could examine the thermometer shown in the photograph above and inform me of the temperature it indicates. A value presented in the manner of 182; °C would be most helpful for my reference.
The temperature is 8; °C
